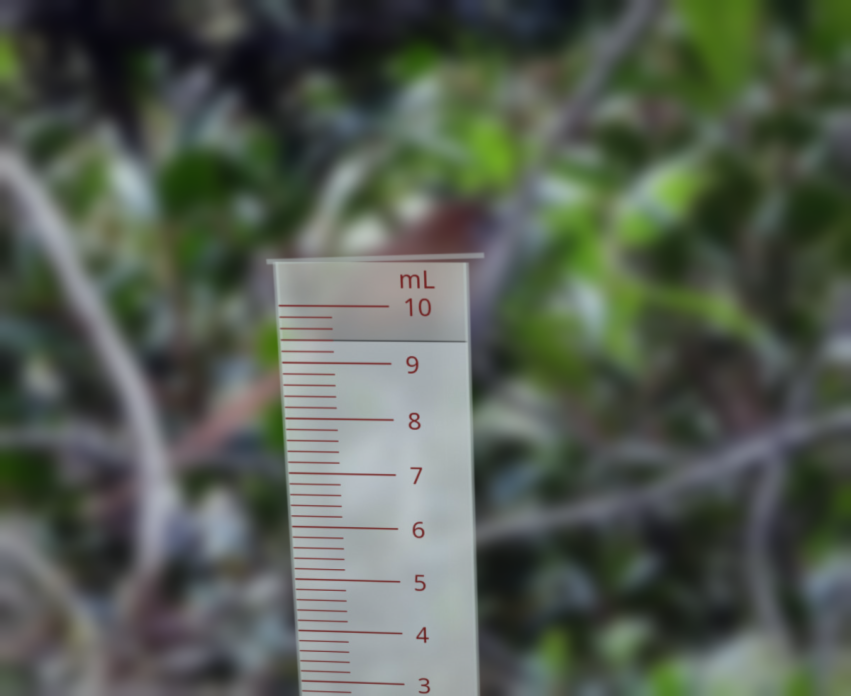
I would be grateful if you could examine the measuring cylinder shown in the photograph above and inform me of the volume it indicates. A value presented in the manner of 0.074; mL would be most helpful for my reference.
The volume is 9.4; mL
